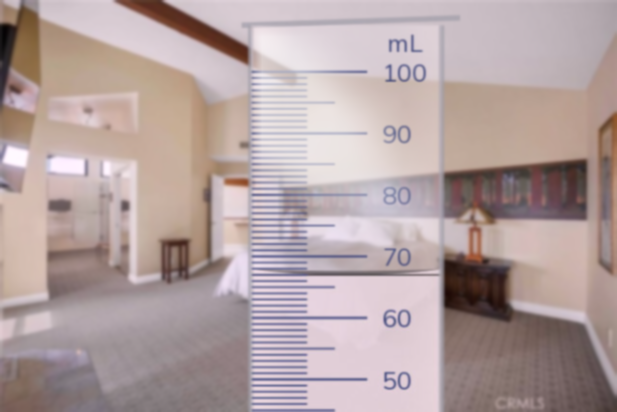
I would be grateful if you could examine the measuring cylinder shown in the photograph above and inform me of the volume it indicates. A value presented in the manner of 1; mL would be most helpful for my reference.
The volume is 67; mL
